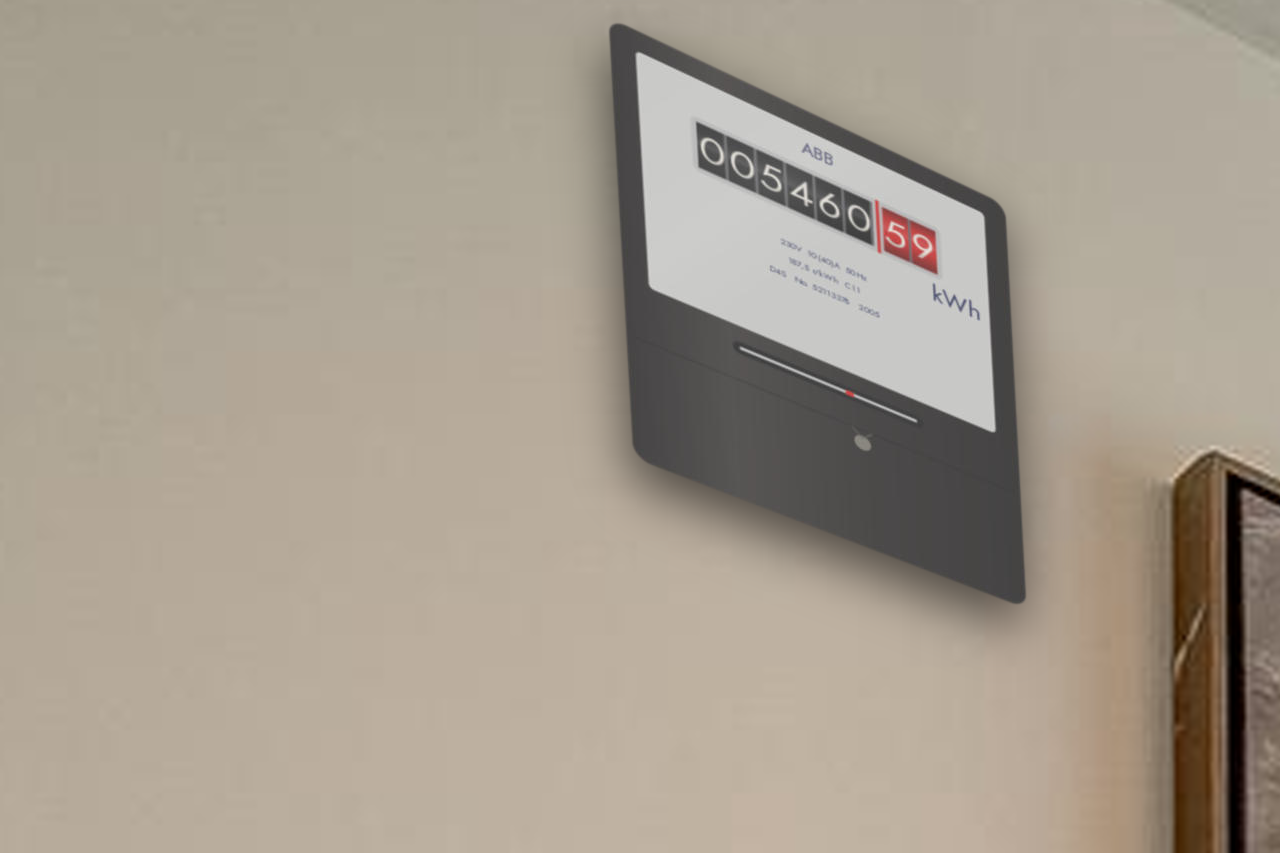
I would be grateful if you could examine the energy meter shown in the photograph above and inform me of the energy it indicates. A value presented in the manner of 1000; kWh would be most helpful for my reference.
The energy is 5460.59; kWh
